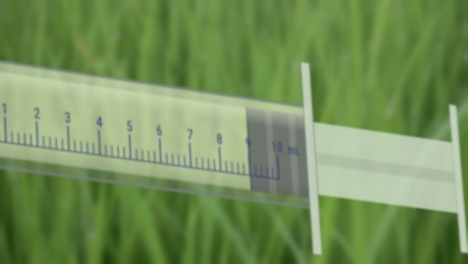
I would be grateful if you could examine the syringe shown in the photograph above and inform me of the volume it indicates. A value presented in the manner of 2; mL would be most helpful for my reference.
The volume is 9; mL
